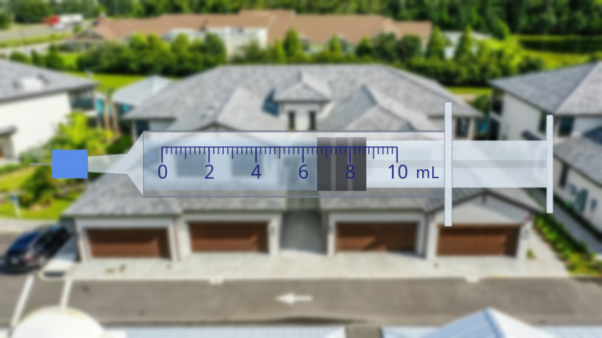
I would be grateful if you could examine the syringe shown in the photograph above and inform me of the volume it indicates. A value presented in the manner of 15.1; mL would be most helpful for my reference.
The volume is 6.6; mL
